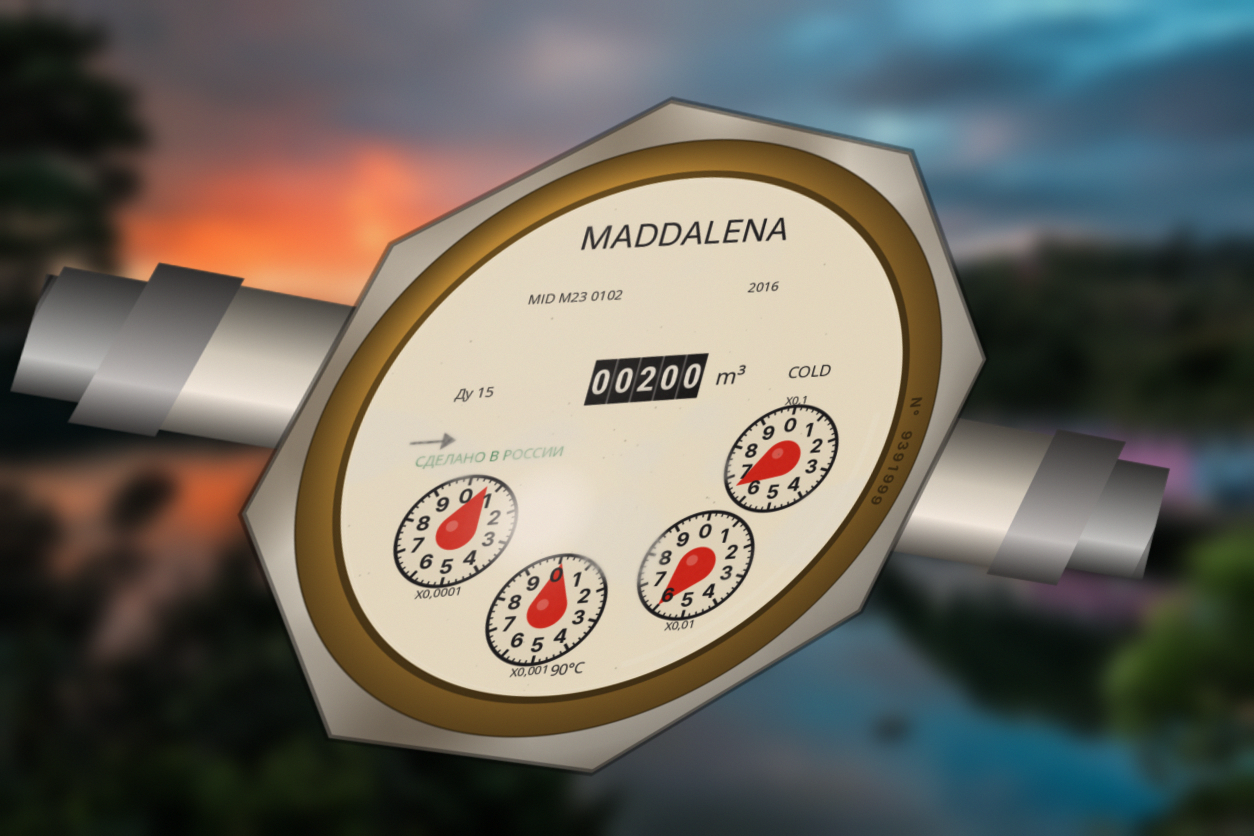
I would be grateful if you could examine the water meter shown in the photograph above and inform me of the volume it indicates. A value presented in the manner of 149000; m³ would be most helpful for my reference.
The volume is 200.6600; m³
